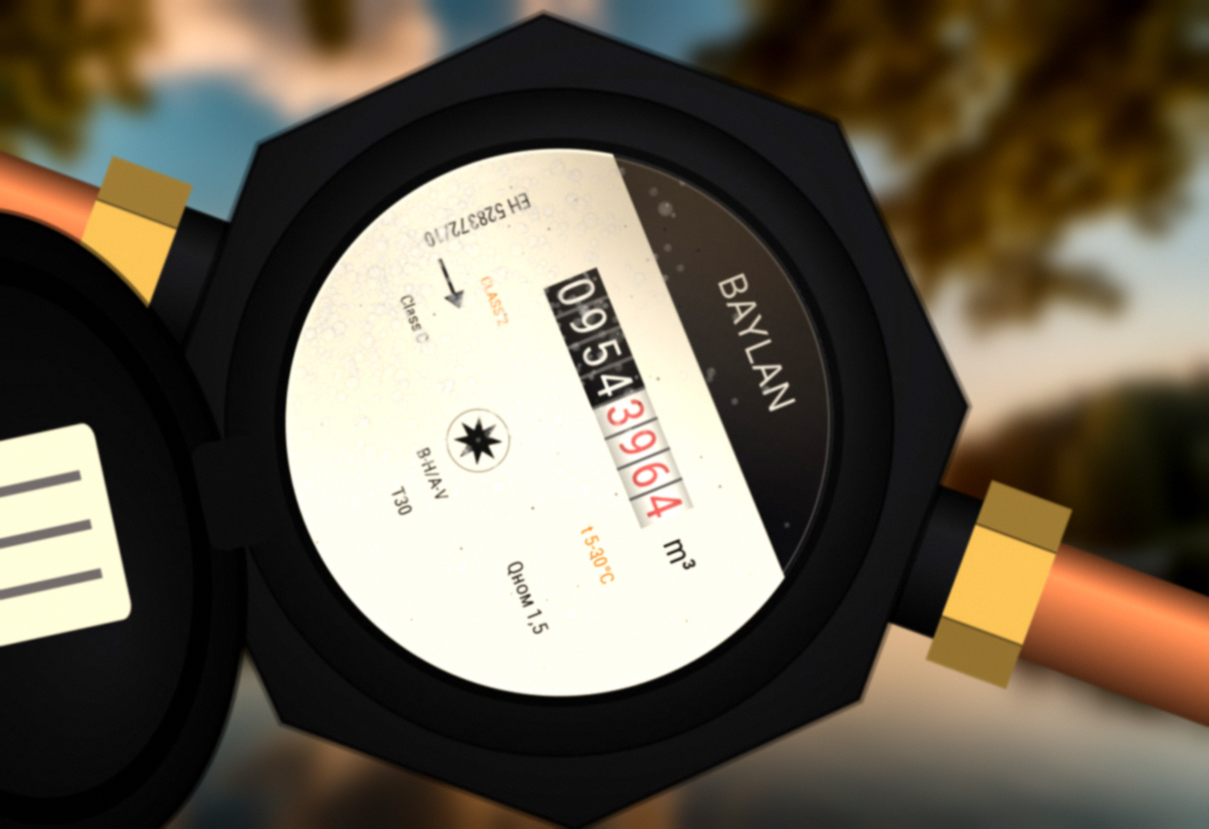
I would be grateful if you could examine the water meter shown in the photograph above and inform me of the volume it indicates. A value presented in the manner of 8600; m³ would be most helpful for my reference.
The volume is 954.3964; m³
